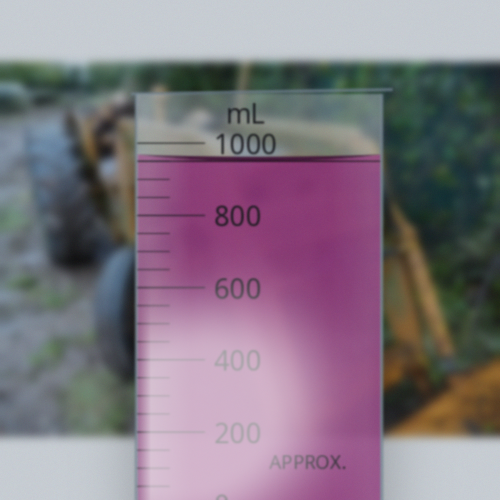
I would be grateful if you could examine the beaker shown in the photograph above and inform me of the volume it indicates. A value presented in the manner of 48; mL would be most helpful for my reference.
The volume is 950; mL
